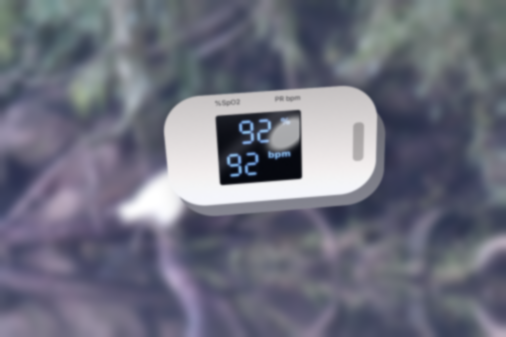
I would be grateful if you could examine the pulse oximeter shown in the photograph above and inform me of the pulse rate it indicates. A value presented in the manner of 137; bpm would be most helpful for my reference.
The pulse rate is 92; bpm
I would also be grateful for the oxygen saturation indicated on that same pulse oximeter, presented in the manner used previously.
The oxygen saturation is 92; %
